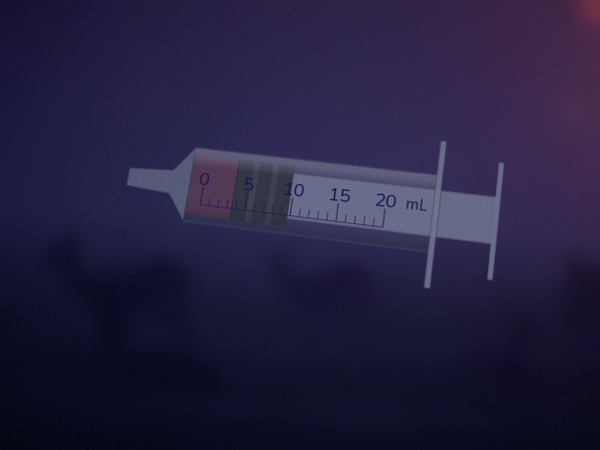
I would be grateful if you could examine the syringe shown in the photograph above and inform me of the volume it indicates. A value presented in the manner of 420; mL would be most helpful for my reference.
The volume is 3.5; mL
